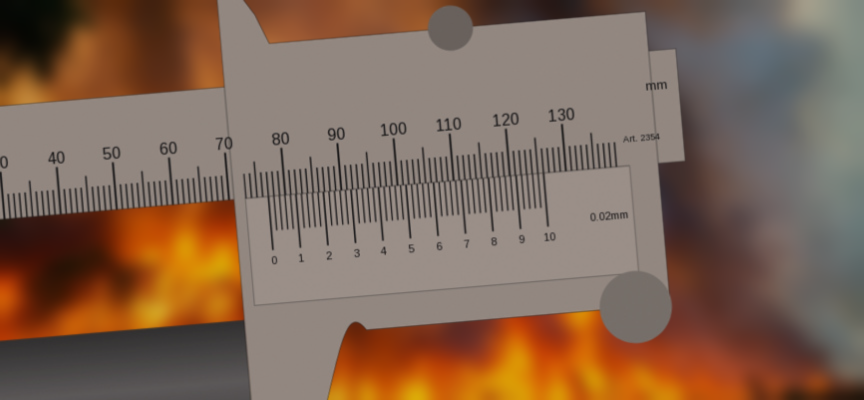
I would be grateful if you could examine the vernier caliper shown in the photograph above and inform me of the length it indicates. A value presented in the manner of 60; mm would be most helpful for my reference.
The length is 77.0; mm
